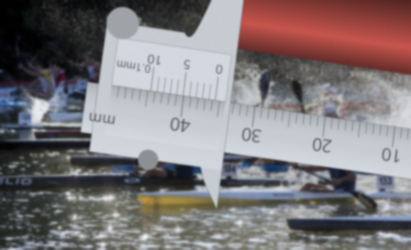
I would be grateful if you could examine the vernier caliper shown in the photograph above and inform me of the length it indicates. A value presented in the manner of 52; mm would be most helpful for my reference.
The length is 35.6; mm
